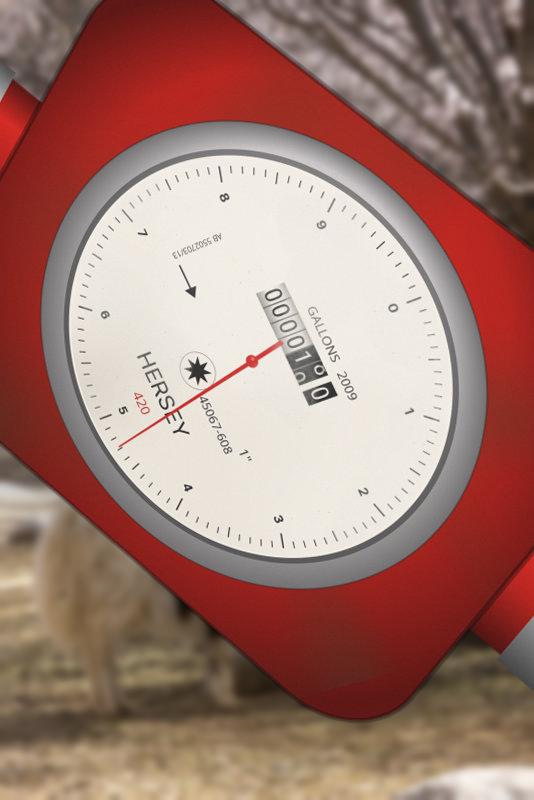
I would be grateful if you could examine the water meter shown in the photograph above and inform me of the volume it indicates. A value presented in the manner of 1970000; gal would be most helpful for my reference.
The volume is 184.7; gal
